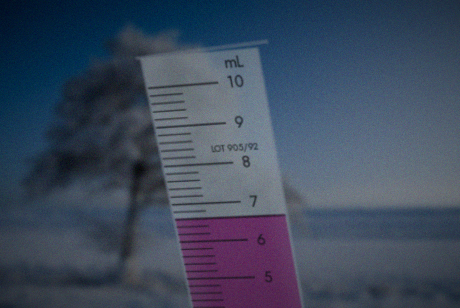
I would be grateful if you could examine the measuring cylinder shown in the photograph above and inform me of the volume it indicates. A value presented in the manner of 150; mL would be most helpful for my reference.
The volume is 6.6; mL
